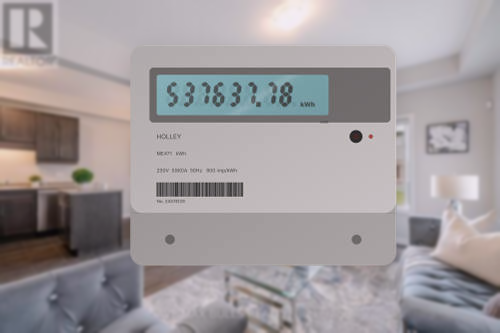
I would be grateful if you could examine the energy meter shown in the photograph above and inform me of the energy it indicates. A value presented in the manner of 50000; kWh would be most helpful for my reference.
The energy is 537637.78; kWh
